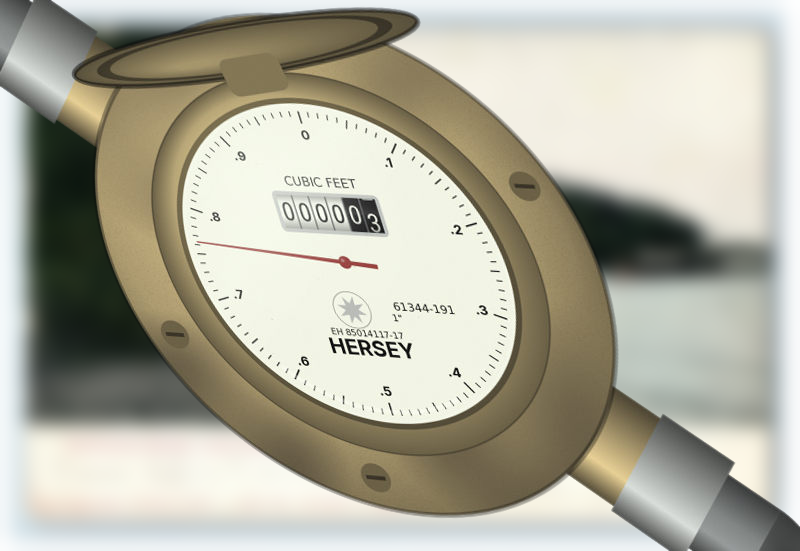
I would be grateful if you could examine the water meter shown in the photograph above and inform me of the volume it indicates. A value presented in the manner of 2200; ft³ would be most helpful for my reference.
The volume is 2.76; ft³
